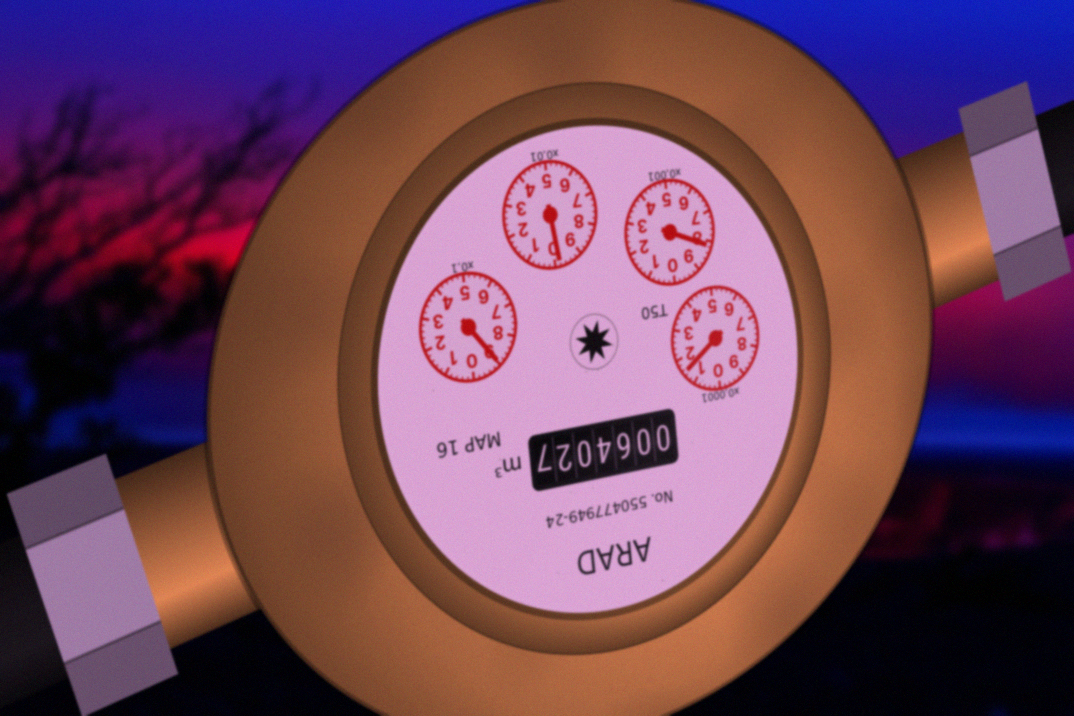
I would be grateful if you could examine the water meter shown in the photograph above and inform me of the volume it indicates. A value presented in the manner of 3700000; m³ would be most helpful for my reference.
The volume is 64026.8981; m³
